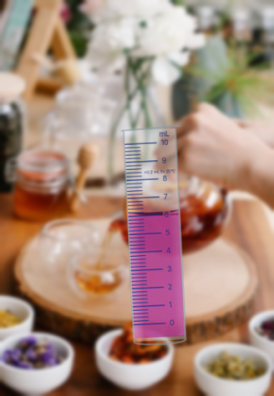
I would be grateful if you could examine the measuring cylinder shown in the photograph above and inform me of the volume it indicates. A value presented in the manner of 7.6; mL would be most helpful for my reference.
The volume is 6; mL
